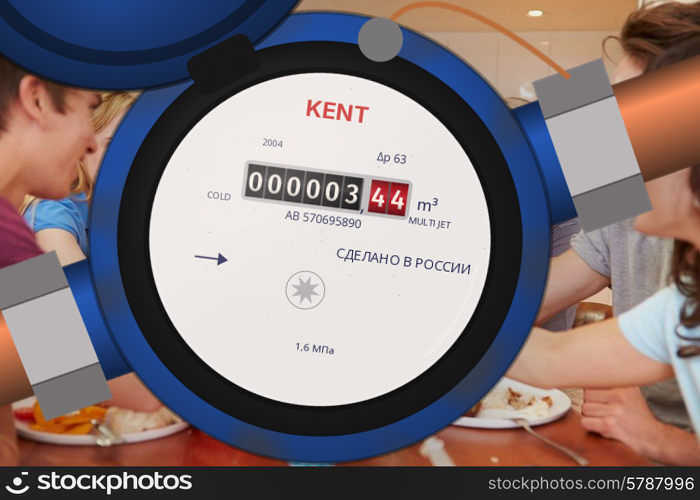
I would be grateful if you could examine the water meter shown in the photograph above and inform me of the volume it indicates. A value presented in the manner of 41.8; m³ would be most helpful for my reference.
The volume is 3.44; m³
